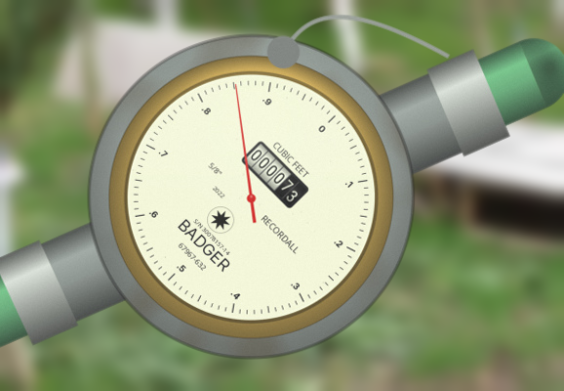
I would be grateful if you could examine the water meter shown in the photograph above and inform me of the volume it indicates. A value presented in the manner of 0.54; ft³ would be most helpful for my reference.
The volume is 72.85; ft³
